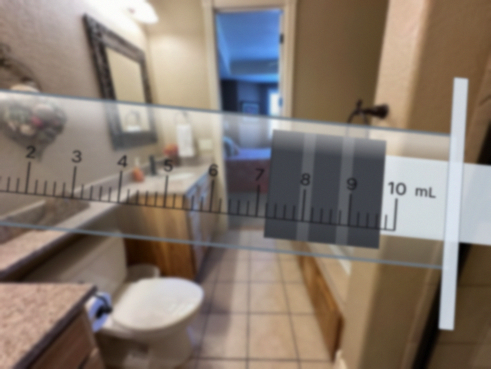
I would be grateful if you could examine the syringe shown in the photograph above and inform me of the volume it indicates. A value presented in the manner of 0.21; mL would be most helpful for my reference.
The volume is 7.2; mL
